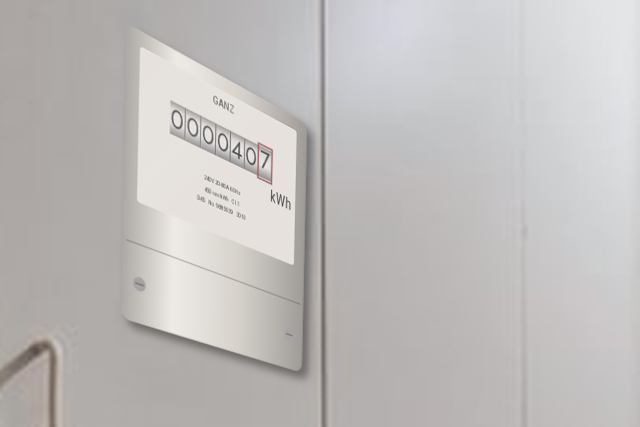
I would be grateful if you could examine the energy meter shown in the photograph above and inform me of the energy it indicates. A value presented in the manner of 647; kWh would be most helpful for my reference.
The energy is 40.7; kWh
